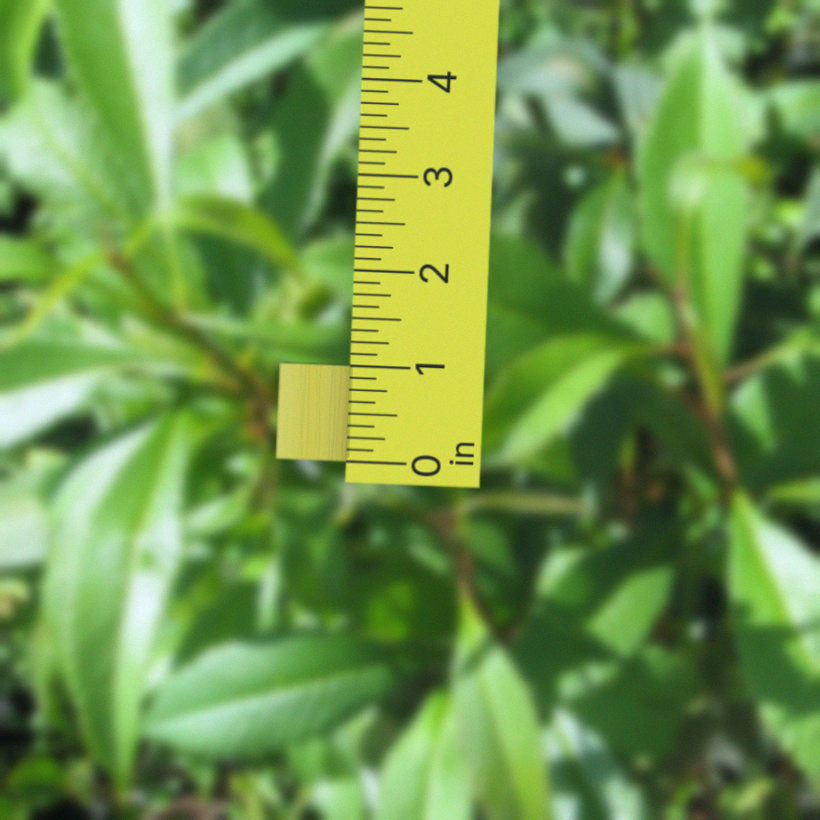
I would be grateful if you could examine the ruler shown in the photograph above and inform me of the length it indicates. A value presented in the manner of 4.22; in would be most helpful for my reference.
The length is 1; in
